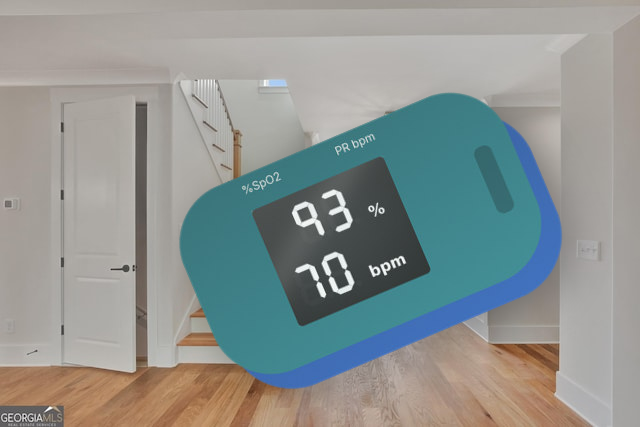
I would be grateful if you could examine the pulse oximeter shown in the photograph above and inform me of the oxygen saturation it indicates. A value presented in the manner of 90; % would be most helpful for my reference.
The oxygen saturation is 93; %
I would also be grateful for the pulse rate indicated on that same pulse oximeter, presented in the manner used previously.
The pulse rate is 70; bpm
